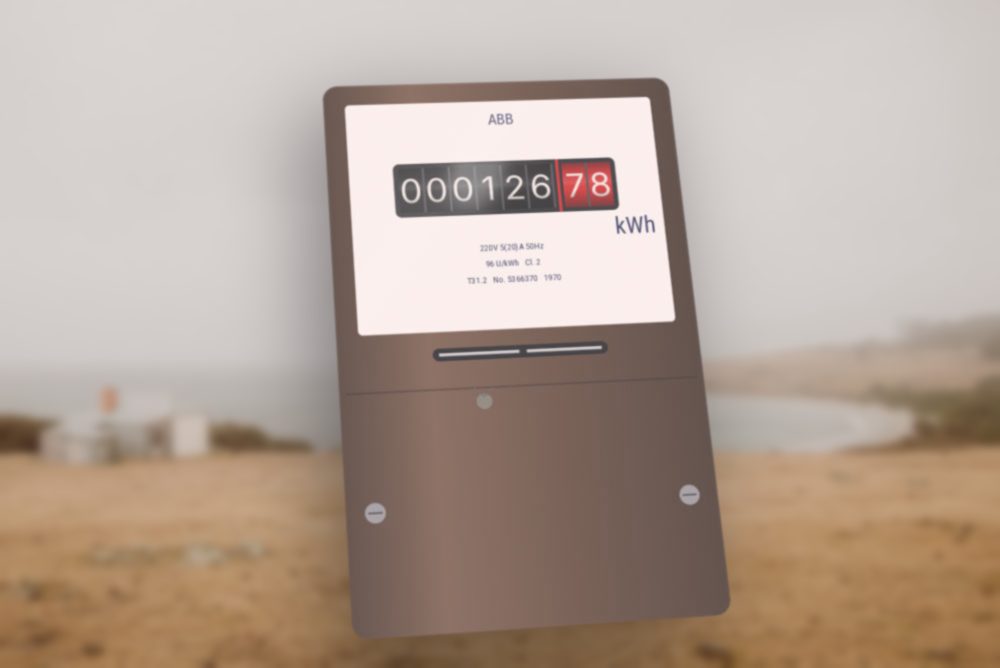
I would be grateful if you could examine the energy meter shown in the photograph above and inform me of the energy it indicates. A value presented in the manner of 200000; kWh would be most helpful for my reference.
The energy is 126.78; kWh
